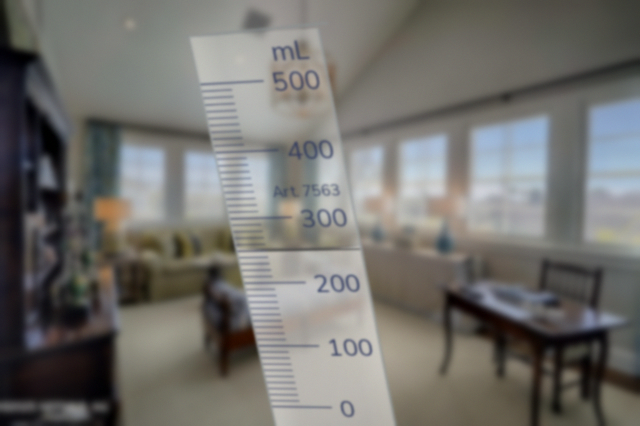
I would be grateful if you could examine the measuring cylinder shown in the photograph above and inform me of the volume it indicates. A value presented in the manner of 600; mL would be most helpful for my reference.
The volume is 250; mL
